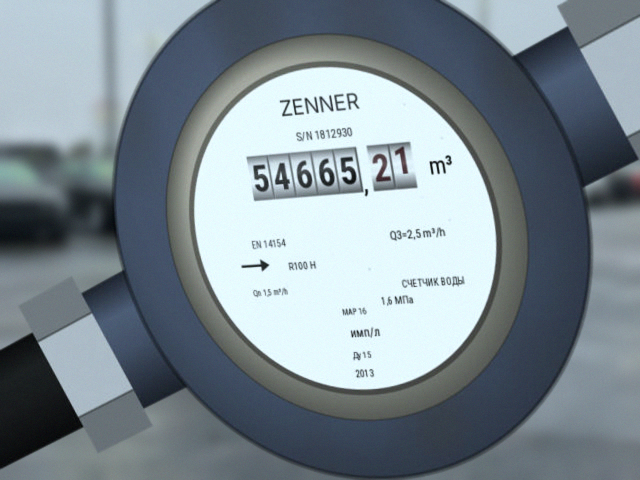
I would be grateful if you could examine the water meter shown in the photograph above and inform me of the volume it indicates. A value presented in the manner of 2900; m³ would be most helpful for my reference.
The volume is 54665.21; m³
